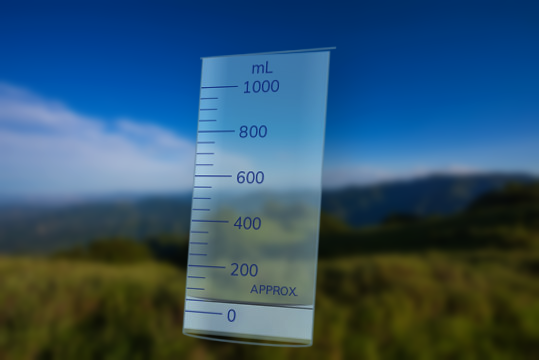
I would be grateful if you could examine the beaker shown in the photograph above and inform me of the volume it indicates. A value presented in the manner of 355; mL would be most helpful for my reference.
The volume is 50; mL
